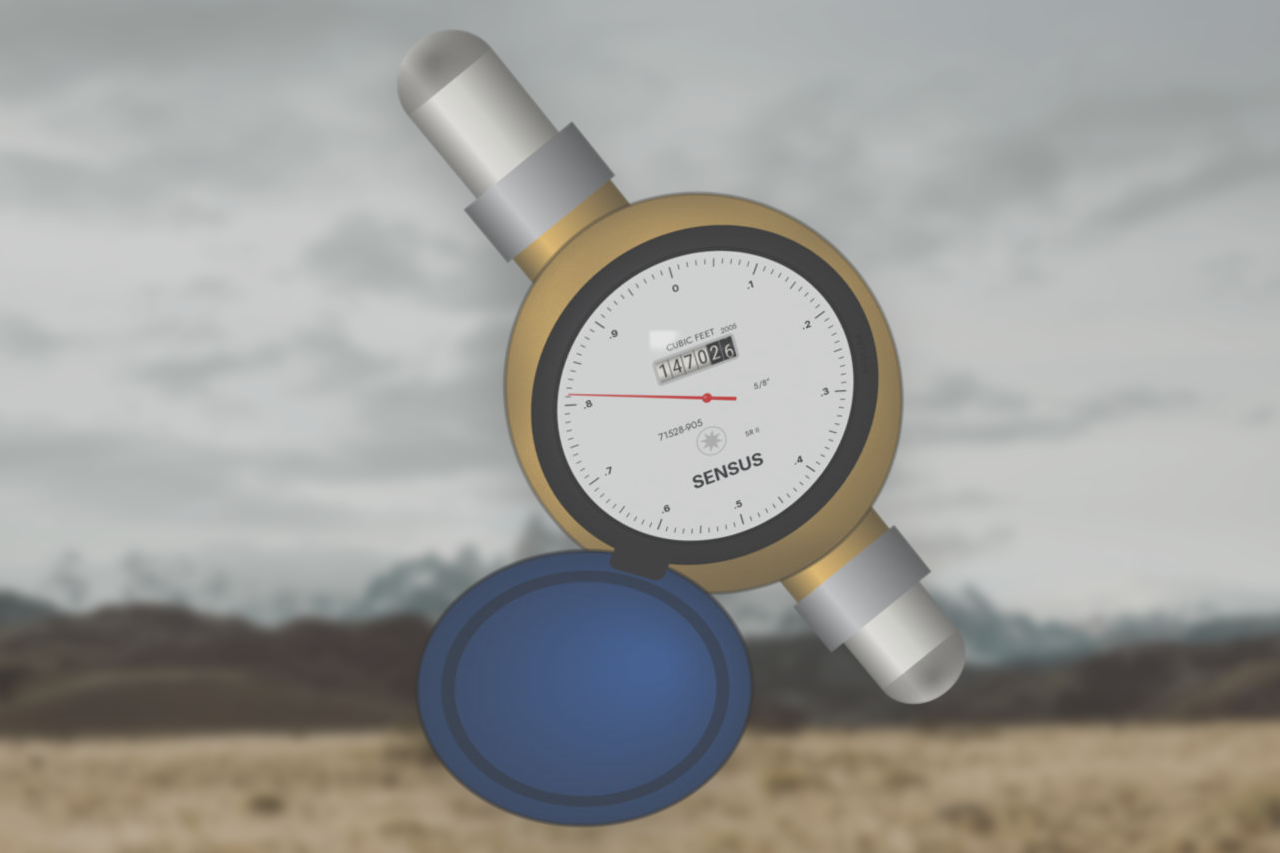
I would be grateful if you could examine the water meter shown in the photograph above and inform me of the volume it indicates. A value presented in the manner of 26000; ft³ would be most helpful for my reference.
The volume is 147025.81; ft³
